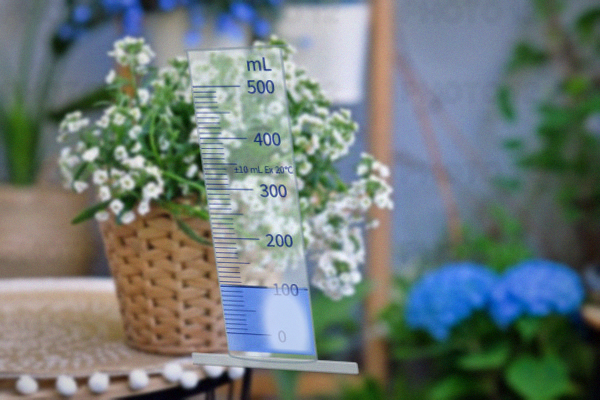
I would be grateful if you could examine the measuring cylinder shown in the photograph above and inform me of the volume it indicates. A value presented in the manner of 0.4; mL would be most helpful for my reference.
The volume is 100; mL
